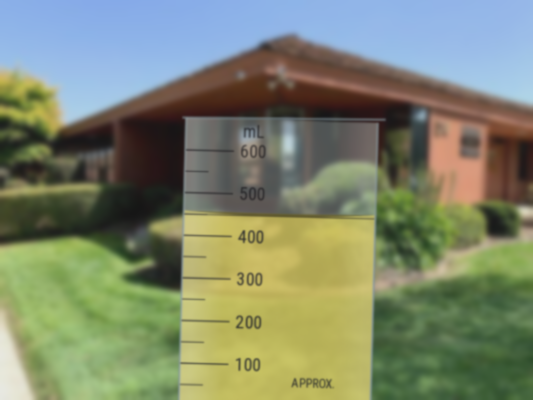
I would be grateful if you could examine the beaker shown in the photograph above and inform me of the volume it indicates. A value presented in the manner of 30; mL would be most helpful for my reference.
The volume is 450; mL
